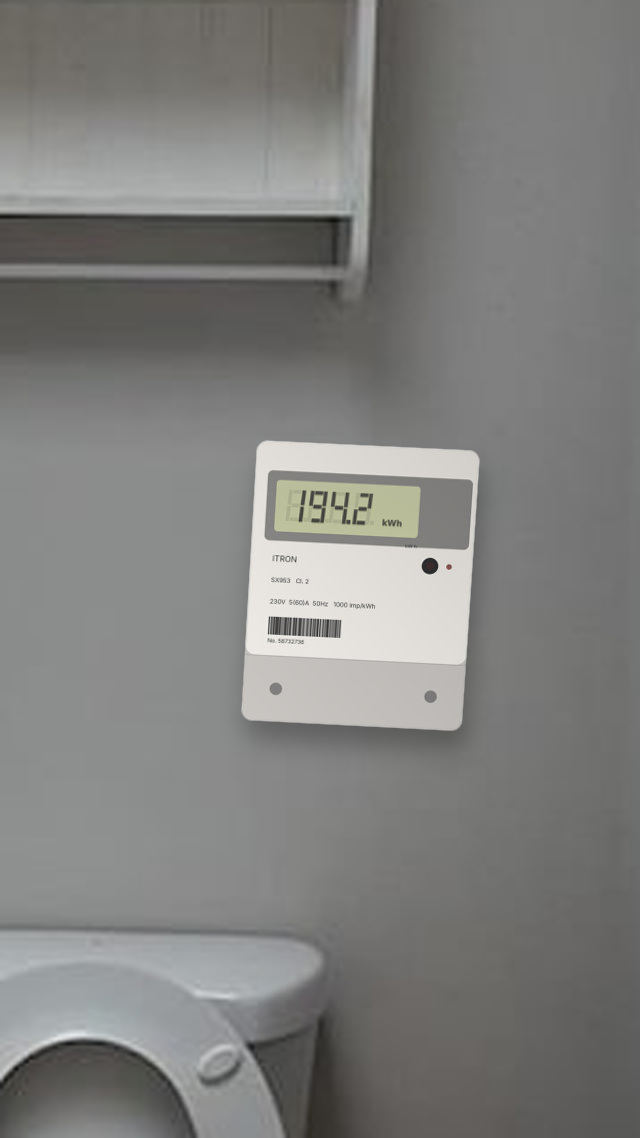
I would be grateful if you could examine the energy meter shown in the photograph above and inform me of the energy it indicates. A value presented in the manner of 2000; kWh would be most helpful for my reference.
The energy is 194.2; kWh
